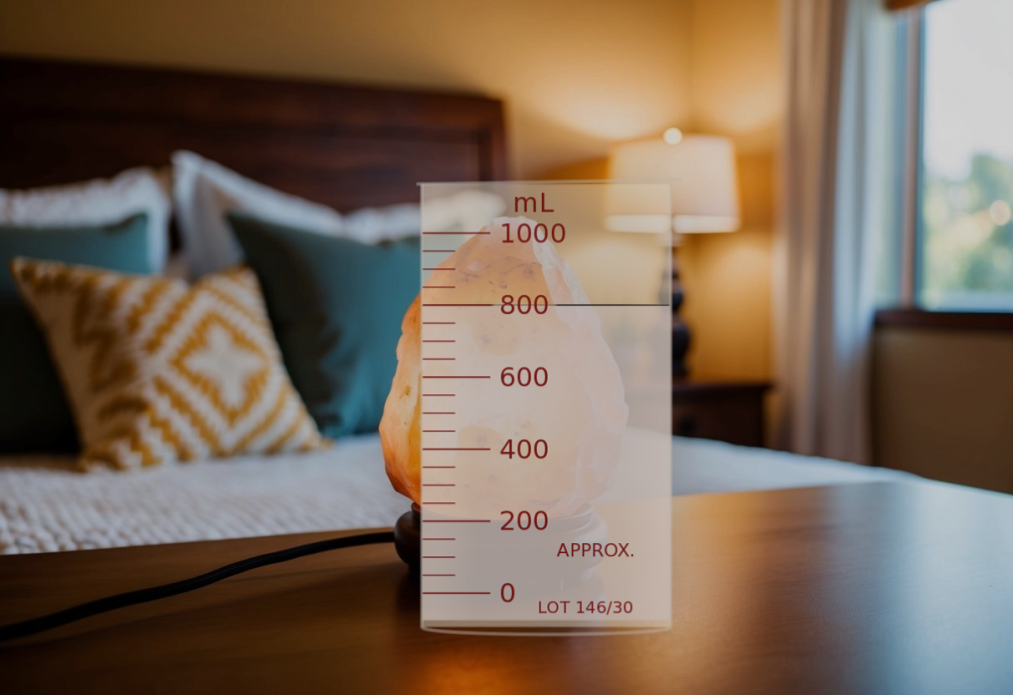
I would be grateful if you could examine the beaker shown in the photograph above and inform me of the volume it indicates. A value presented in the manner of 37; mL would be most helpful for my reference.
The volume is 800; mL
